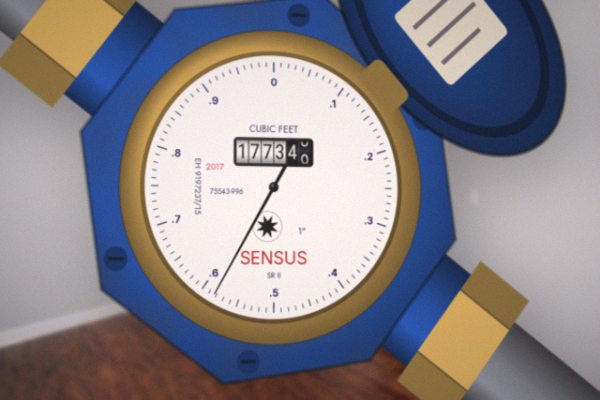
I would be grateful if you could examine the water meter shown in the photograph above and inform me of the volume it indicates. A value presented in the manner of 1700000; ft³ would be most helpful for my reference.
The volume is 177348.58; ft³
